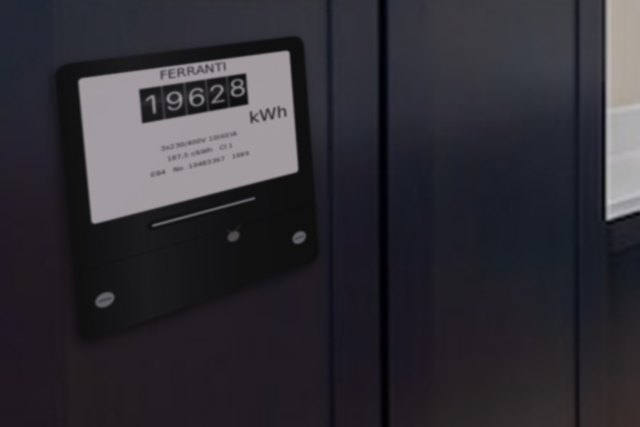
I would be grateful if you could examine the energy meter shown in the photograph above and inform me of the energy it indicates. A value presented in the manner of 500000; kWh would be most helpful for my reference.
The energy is 19628; kWh
